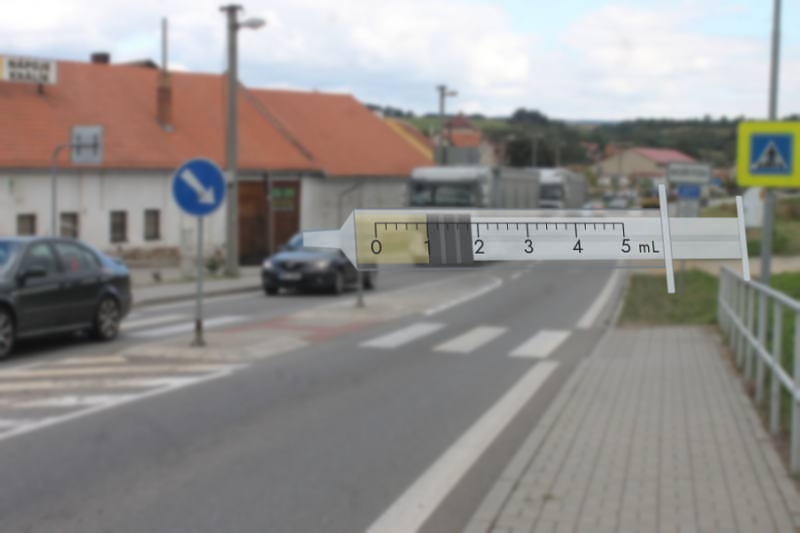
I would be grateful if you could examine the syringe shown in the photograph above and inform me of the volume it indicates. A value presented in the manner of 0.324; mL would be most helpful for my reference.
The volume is 1; mL
